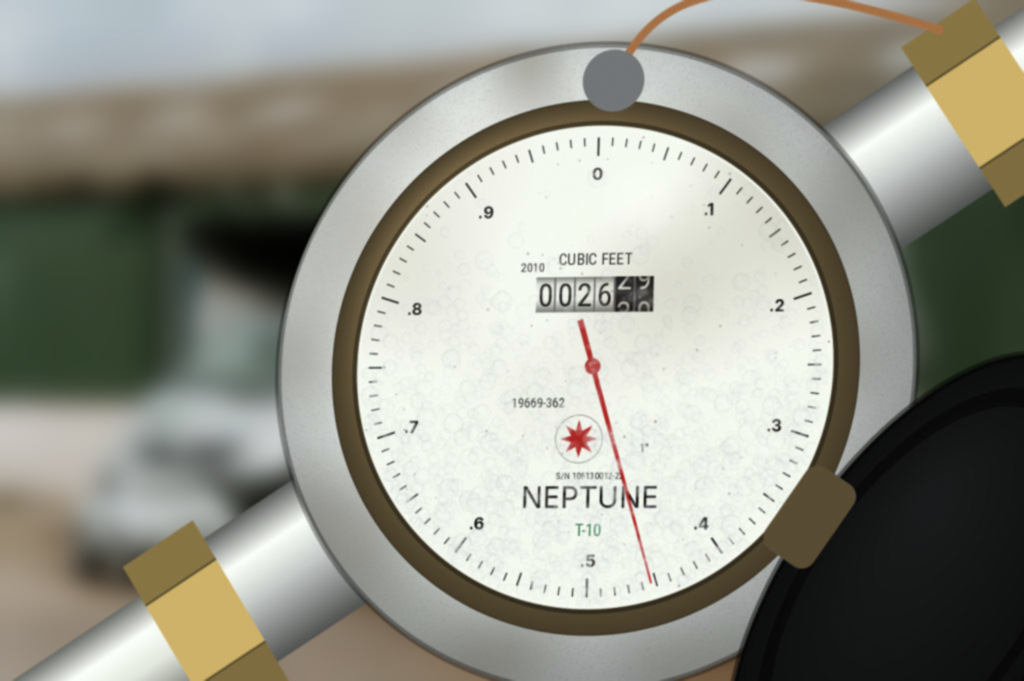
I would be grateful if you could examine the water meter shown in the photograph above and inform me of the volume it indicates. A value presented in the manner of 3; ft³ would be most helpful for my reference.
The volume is 2629.45; ft³
